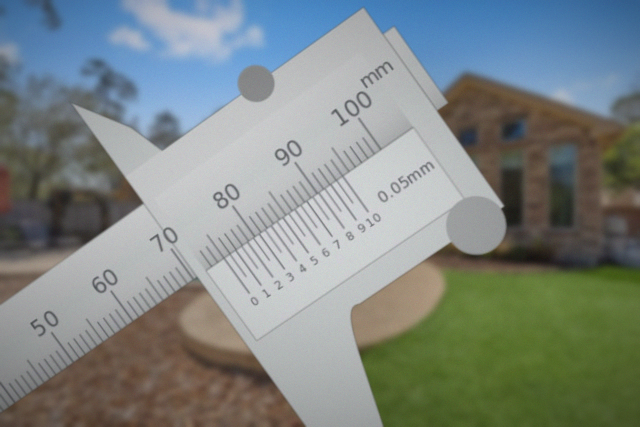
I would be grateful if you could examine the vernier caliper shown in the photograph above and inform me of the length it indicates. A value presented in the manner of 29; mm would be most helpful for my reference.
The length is 75.0; mm
